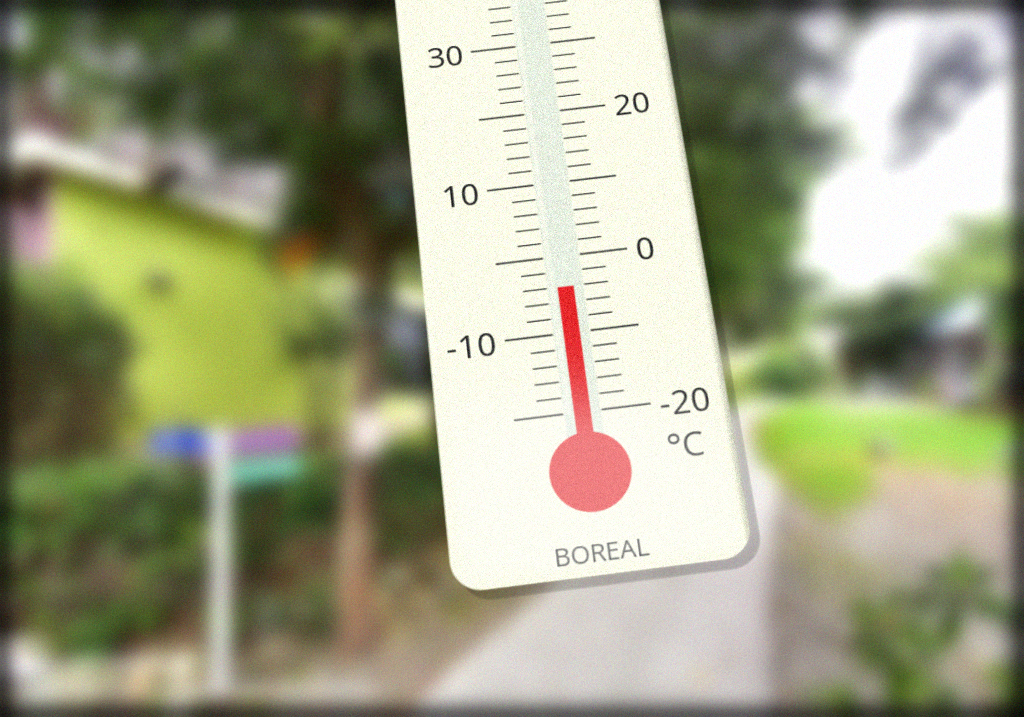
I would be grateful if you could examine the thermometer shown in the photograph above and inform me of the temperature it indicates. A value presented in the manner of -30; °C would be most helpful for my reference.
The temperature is -4; °C
